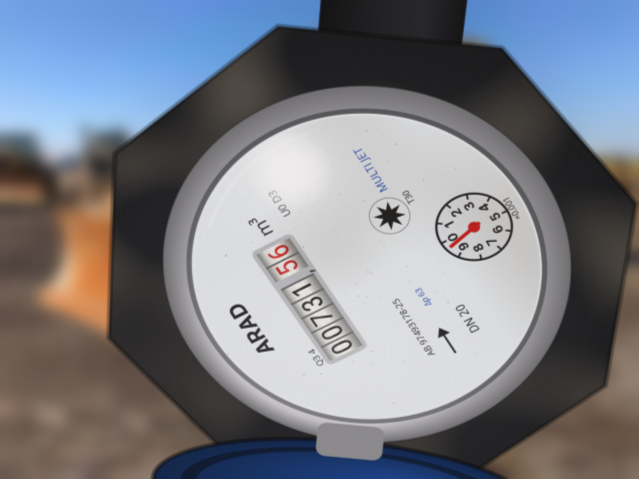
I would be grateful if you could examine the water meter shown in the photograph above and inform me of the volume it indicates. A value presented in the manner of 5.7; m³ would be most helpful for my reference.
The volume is 731.559; m³
